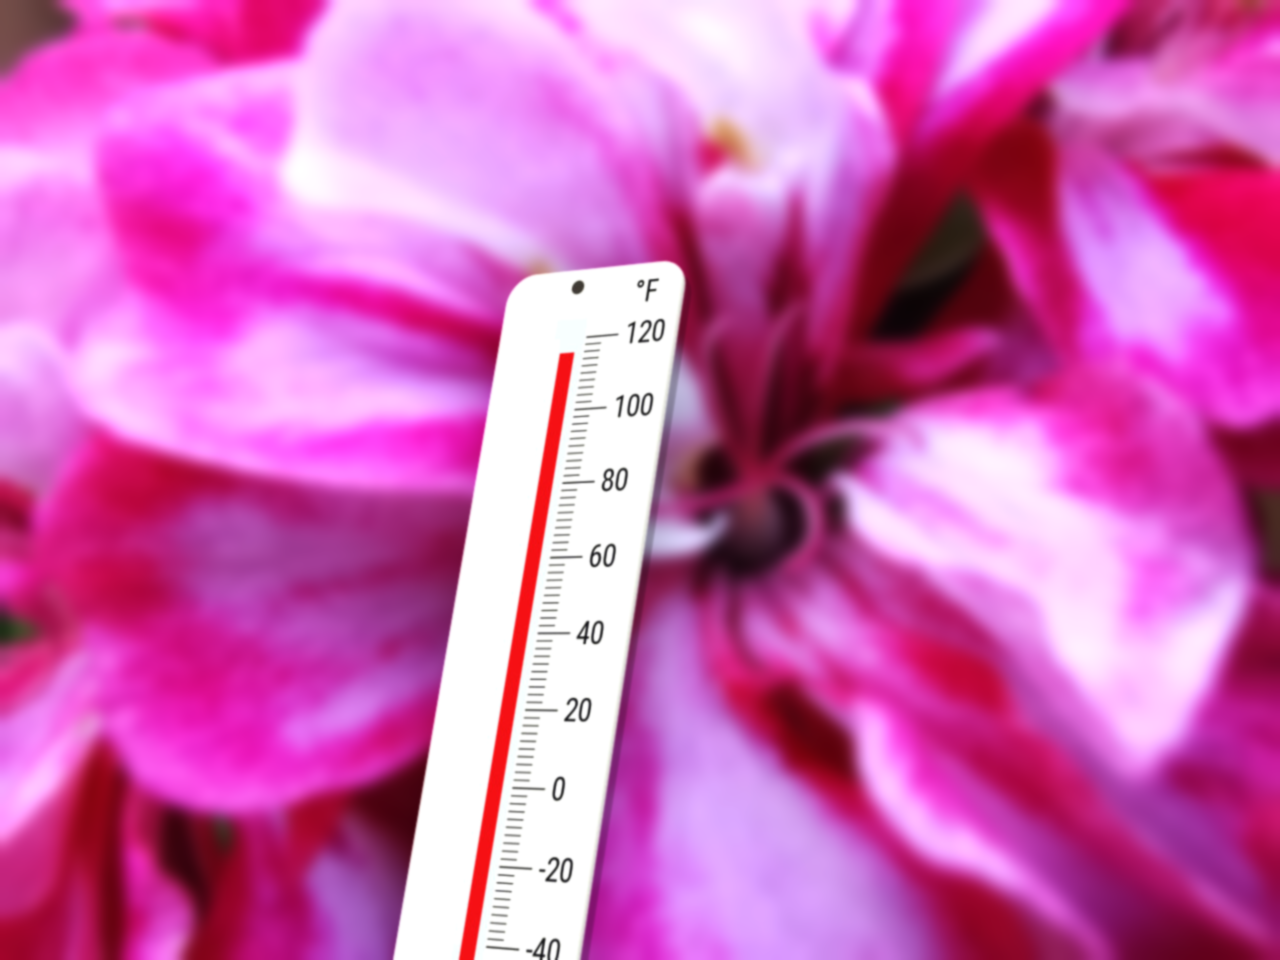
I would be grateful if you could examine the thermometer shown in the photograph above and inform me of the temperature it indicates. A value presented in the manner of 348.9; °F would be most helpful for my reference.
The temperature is 116; °F
